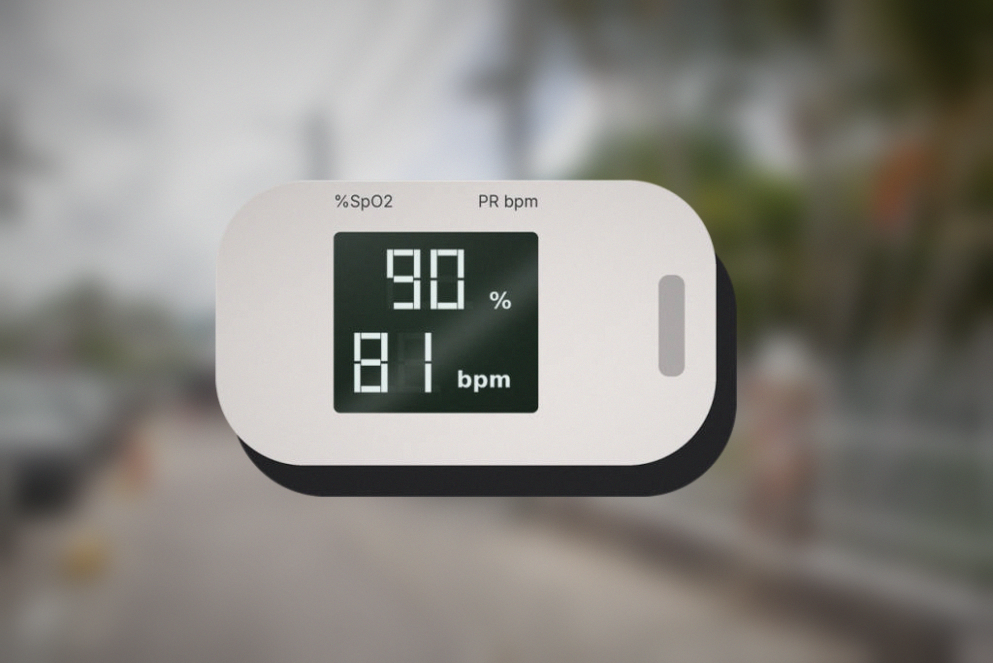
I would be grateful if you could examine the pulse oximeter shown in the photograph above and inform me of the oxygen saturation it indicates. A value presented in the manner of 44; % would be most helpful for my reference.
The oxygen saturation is 90; %
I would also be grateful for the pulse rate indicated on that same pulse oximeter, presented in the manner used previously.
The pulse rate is 81; bpm
